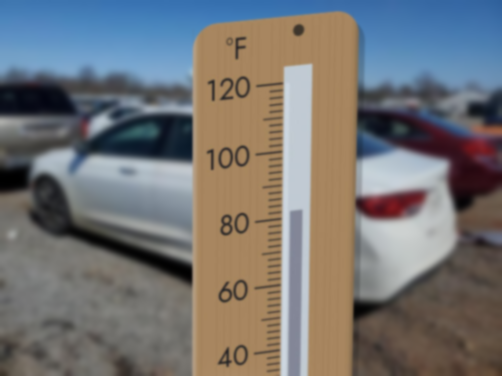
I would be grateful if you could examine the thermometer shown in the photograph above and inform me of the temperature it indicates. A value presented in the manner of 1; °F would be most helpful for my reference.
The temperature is 82; °F
